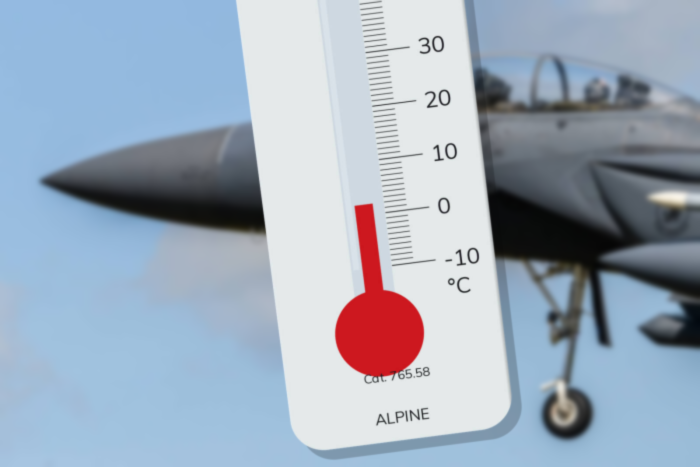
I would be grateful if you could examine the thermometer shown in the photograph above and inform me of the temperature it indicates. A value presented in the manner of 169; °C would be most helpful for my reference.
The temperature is 2; °C
